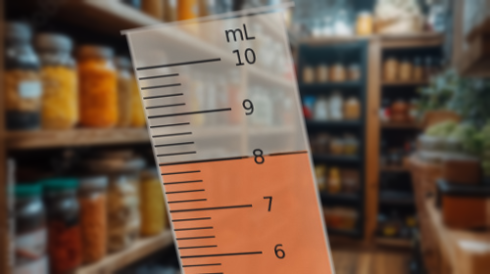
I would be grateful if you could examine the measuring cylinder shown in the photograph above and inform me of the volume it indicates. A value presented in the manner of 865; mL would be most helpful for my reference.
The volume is 8; mL
